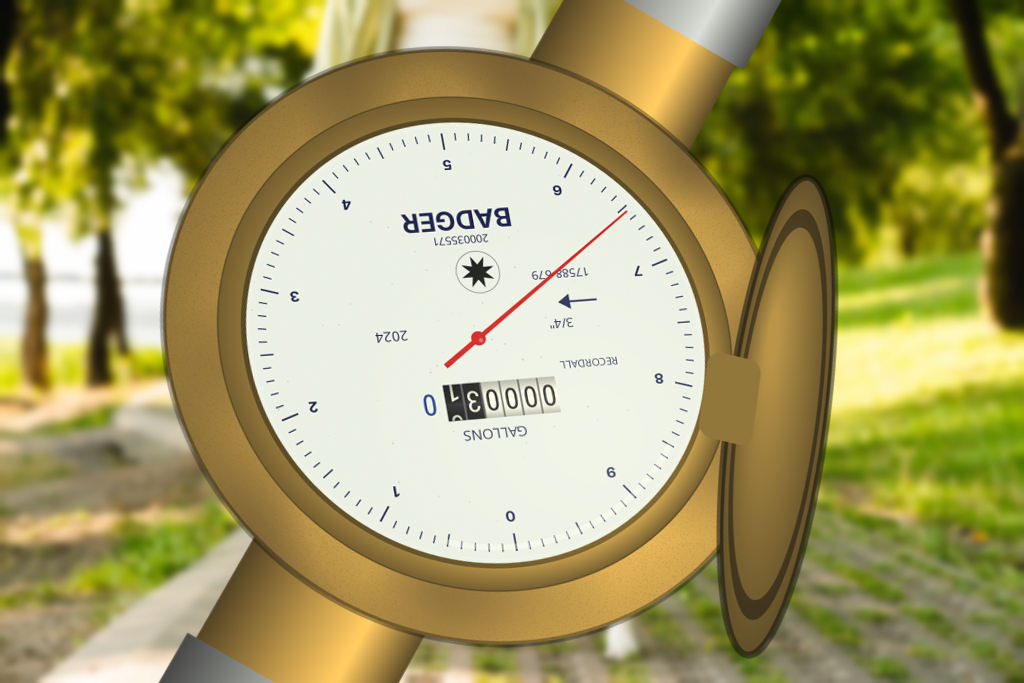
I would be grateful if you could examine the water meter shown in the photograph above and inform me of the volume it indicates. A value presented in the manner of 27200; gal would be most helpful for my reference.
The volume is 306.5; gal
